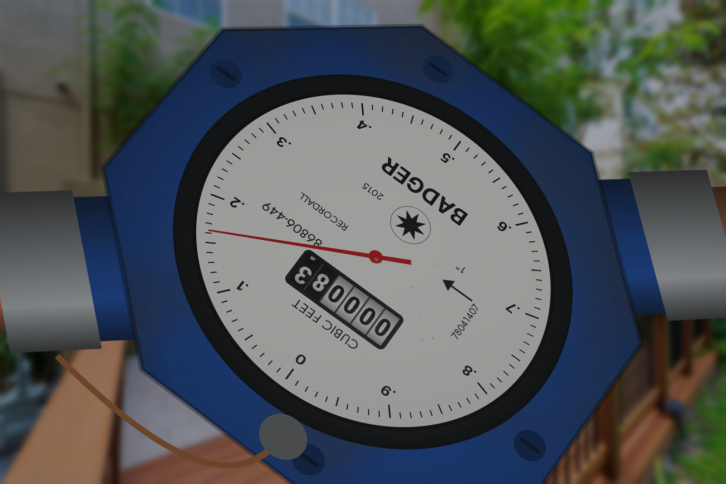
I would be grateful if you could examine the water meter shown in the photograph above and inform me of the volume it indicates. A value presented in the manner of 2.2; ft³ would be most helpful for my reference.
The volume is 83.16; ft³
